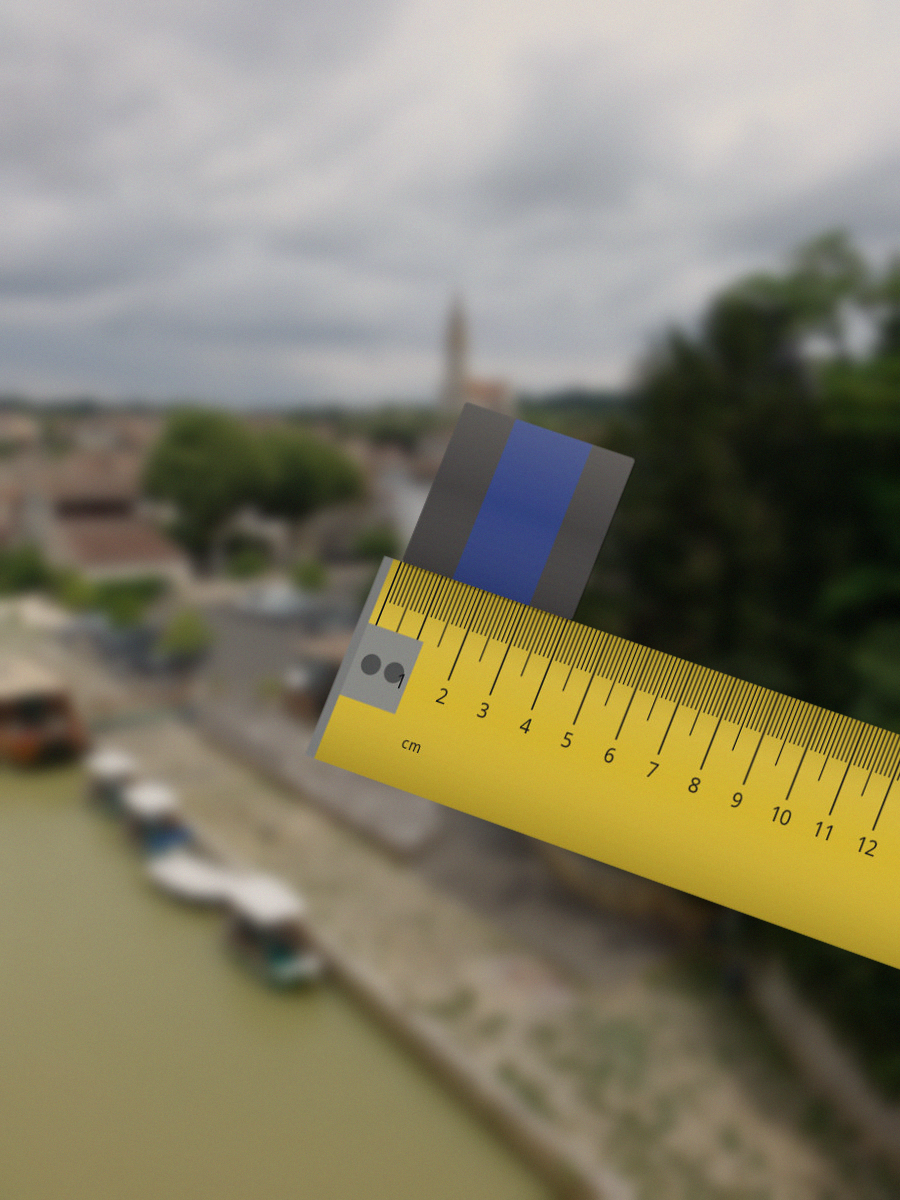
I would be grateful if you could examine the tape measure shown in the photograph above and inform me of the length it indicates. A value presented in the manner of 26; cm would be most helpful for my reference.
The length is 4.1; cm
